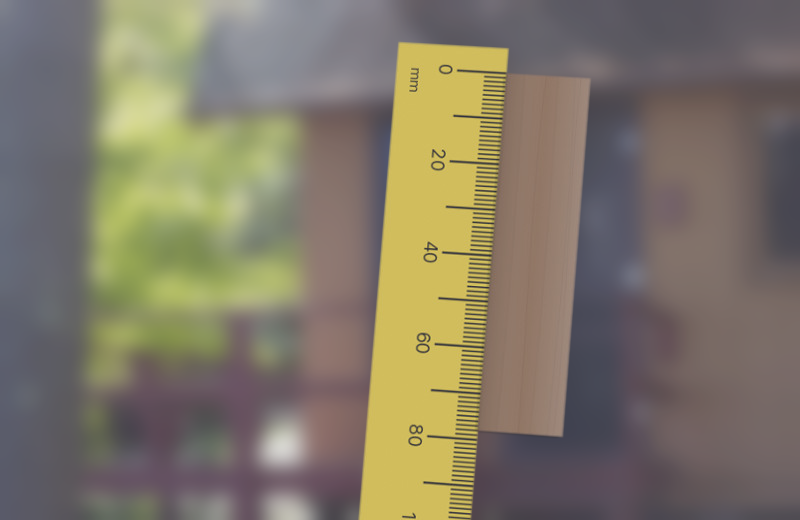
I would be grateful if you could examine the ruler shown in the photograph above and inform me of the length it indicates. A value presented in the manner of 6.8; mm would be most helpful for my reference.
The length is 78; mm
